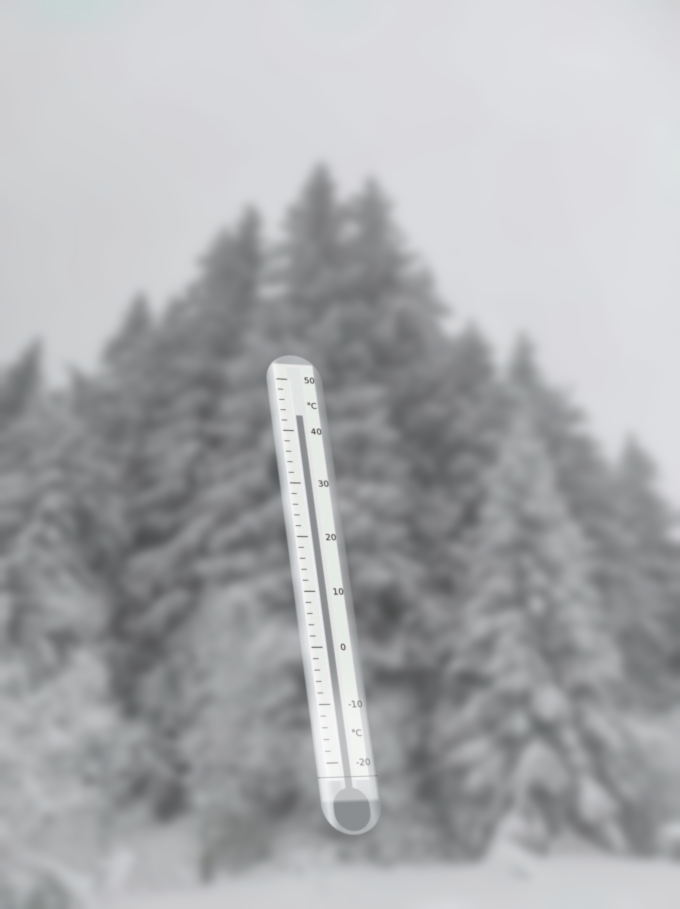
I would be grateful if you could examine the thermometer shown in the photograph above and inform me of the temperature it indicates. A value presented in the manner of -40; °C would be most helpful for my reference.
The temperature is 43; °C
